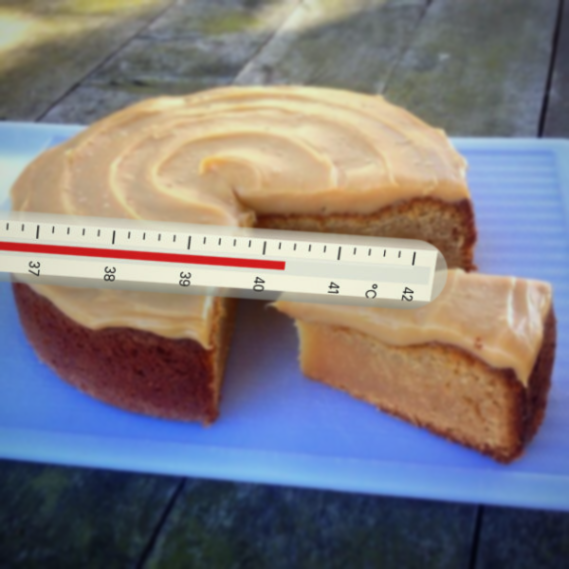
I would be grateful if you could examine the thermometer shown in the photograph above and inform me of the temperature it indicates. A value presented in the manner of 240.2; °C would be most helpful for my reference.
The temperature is 40.3; °C
